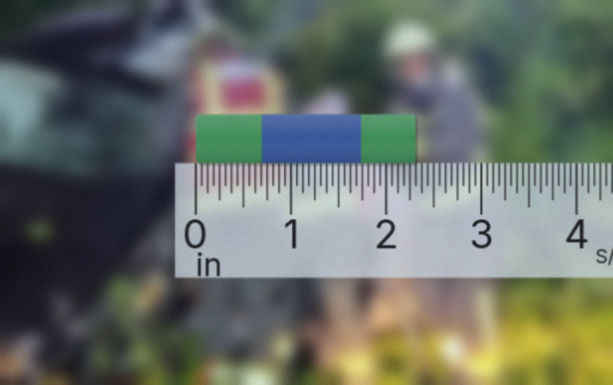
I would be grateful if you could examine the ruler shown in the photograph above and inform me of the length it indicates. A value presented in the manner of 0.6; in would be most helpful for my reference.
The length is 2.3125; in
